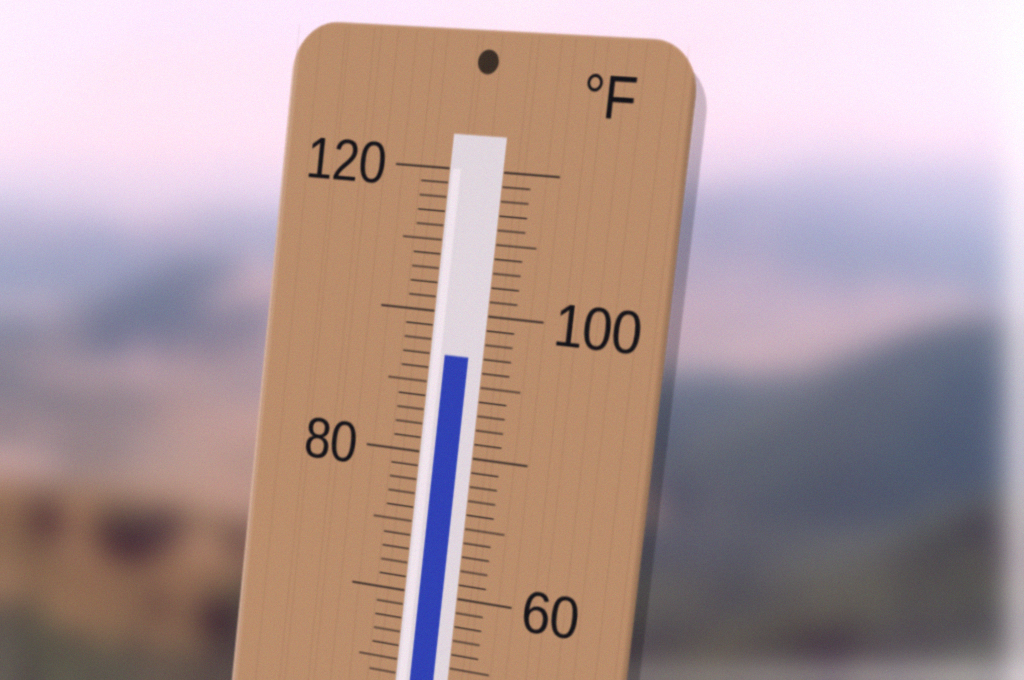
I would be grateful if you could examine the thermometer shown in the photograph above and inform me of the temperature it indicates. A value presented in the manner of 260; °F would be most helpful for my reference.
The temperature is 94; °F
